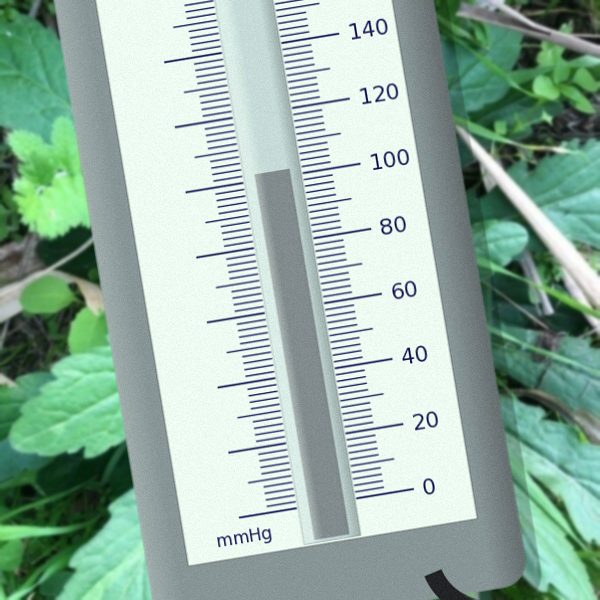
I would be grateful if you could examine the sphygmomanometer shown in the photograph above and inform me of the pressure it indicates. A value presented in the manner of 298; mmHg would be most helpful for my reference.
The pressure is 102; mmHg
